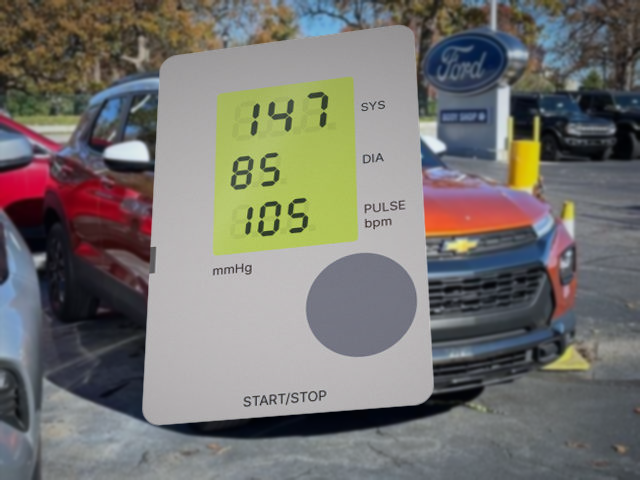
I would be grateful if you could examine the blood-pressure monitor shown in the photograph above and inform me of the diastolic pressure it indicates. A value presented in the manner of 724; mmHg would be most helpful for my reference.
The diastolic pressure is 85; mmHg
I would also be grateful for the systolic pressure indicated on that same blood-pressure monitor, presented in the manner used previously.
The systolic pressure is 147; mmHg
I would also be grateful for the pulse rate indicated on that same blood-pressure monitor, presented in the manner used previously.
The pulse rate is 105; bpm
